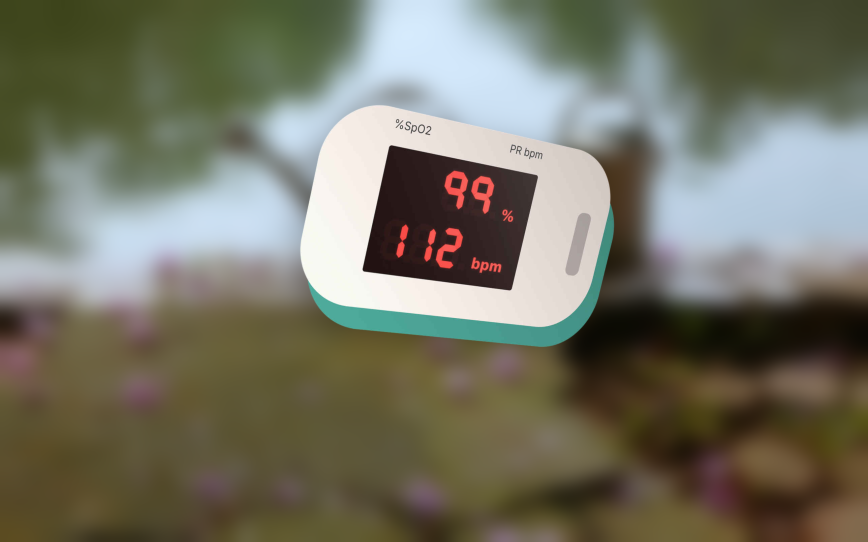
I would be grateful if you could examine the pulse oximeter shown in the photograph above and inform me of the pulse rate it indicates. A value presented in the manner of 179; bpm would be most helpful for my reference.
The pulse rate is 112; bpm
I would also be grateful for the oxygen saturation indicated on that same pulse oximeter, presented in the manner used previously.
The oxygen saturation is 99; %
